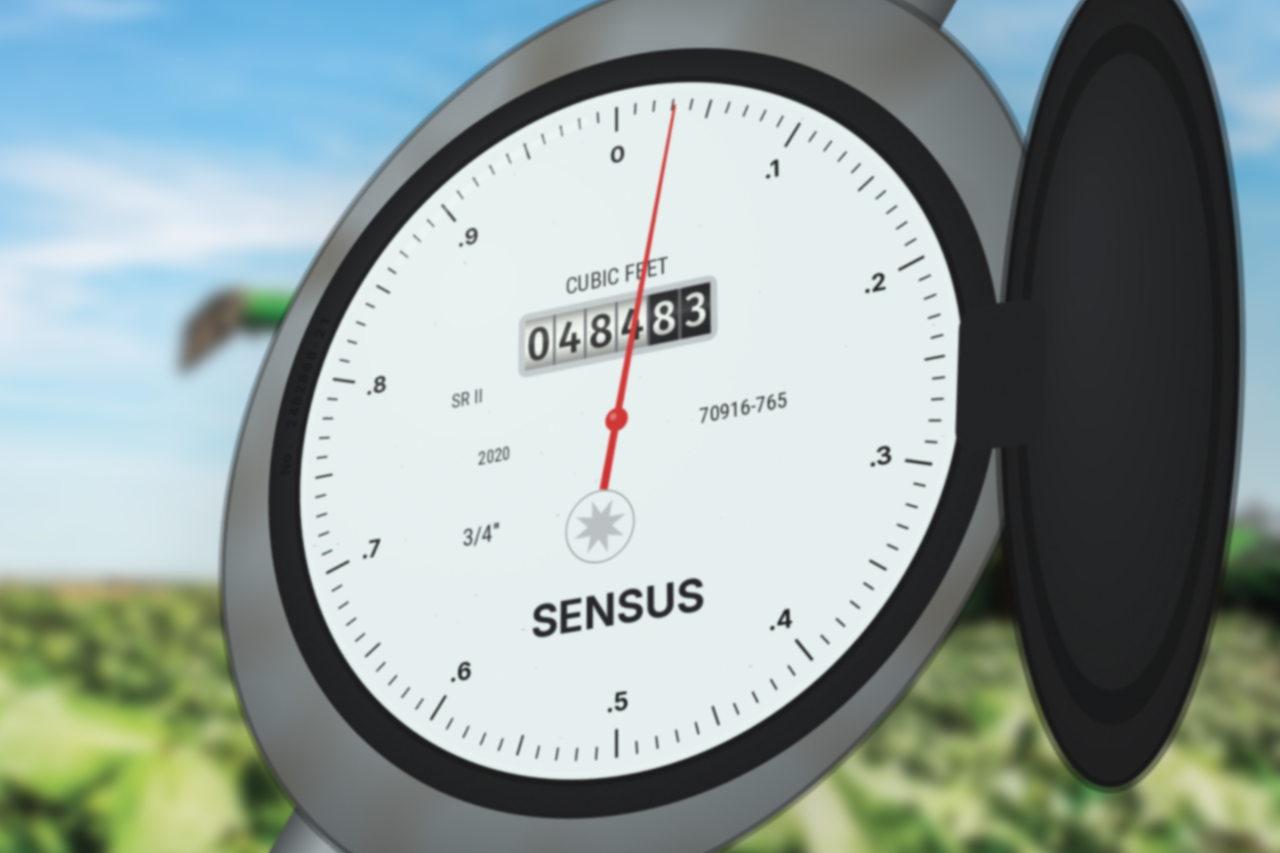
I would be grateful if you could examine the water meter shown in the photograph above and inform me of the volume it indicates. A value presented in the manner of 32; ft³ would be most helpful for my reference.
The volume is 48483.03; ft³
